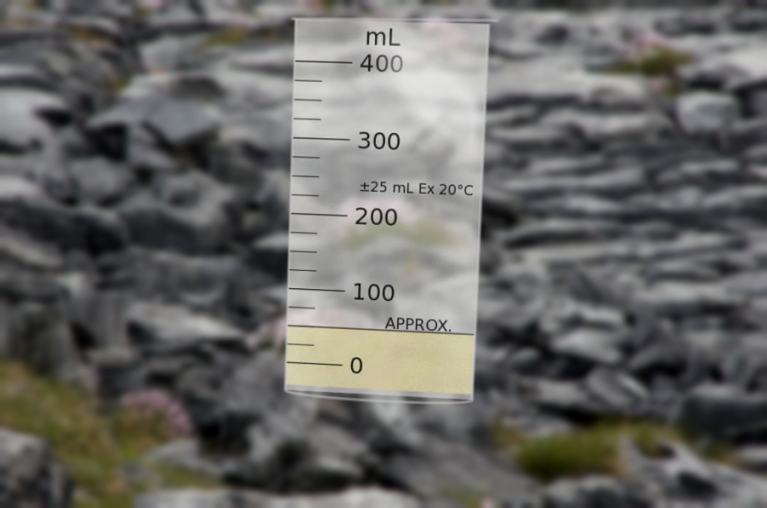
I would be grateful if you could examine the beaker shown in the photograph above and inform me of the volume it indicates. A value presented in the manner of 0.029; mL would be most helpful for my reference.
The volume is 50; mL
